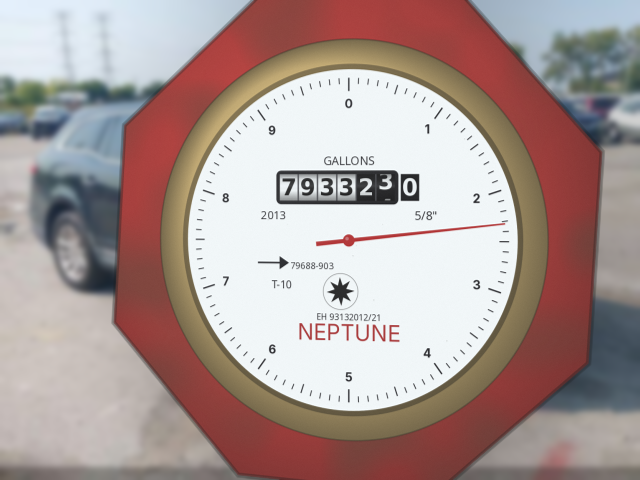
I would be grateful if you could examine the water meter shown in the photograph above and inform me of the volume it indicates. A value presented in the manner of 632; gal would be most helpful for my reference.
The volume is 7933232.3; gal
